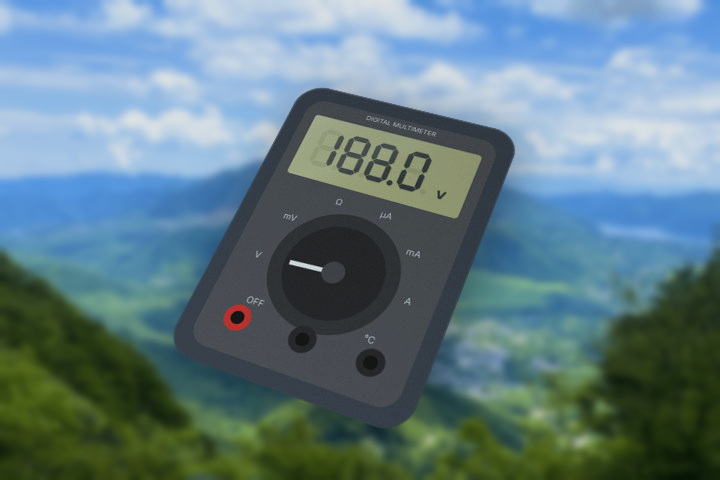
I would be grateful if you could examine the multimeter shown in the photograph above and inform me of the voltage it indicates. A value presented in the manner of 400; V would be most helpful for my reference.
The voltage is 188.0; V
